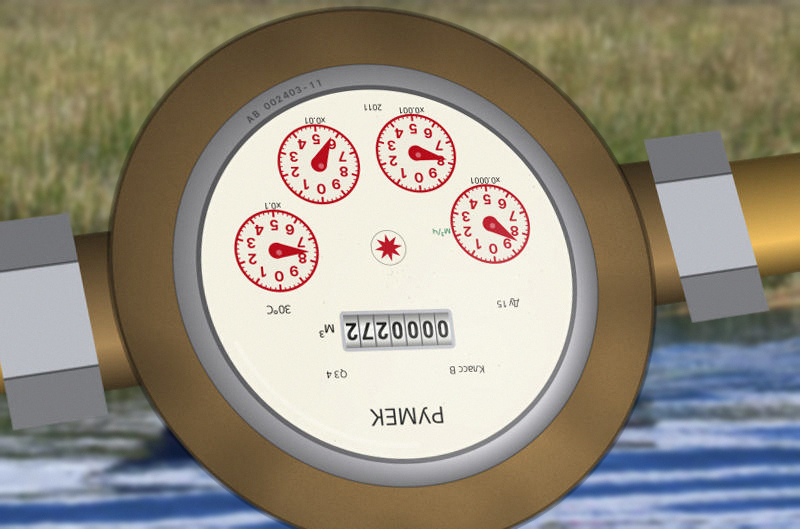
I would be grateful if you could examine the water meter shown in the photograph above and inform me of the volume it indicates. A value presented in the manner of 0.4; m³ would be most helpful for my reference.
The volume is 272.7578; m³
